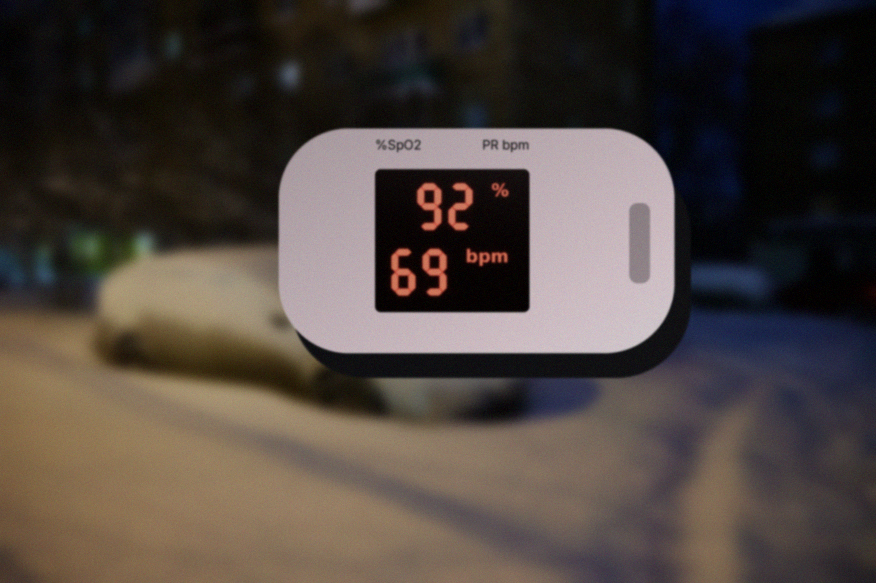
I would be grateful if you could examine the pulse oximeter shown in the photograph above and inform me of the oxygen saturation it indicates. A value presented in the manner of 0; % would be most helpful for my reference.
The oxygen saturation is 92; %
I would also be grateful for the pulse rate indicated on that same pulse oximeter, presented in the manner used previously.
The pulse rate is 69; bpm
